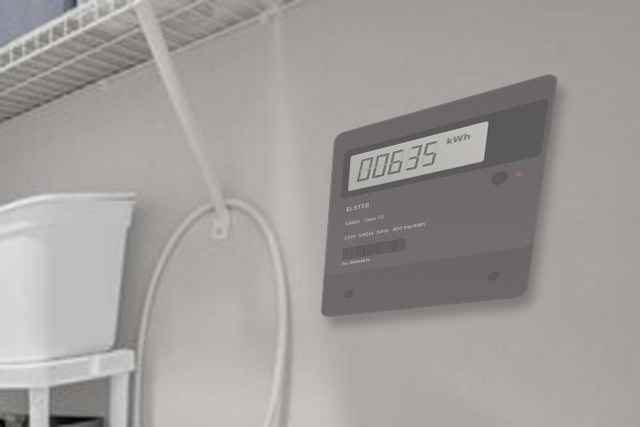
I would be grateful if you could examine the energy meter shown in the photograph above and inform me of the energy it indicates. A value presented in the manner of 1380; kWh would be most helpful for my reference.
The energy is 635; kWh
